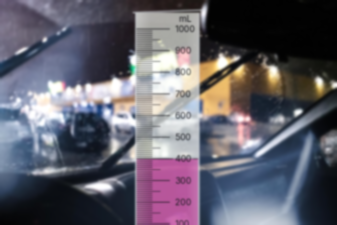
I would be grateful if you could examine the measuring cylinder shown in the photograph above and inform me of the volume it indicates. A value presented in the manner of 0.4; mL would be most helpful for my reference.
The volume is 400; mL
